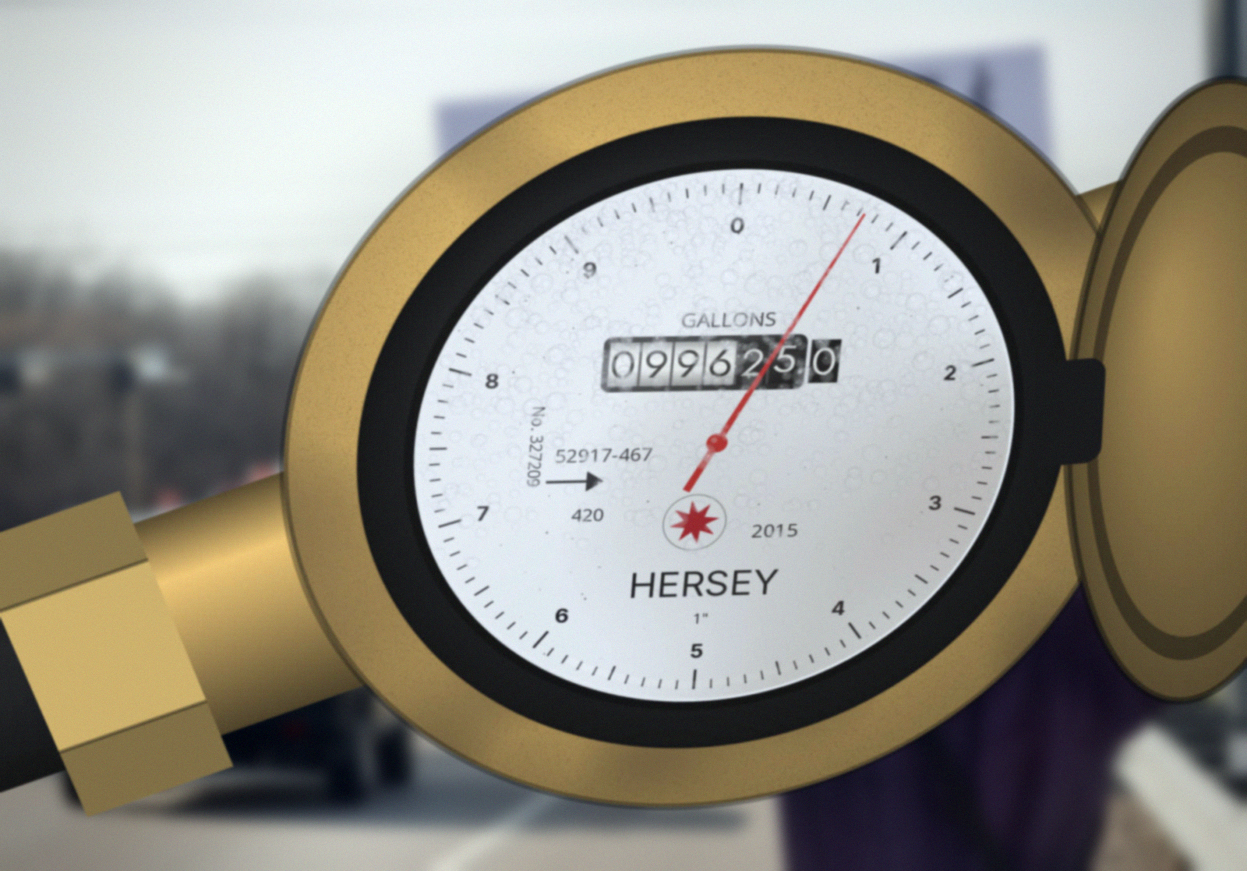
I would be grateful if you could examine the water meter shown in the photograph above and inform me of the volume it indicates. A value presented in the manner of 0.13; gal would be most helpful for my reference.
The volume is 996250.7; gal
